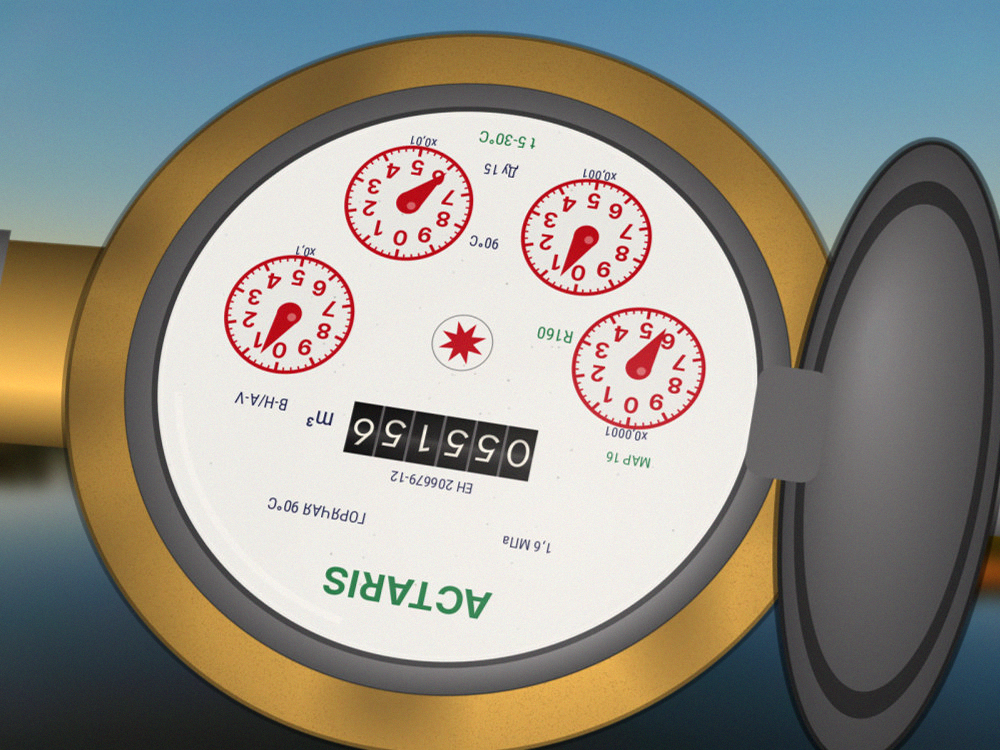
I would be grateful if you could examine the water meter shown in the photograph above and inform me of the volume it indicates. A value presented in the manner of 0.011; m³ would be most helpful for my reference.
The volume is 55156.0605; m³
